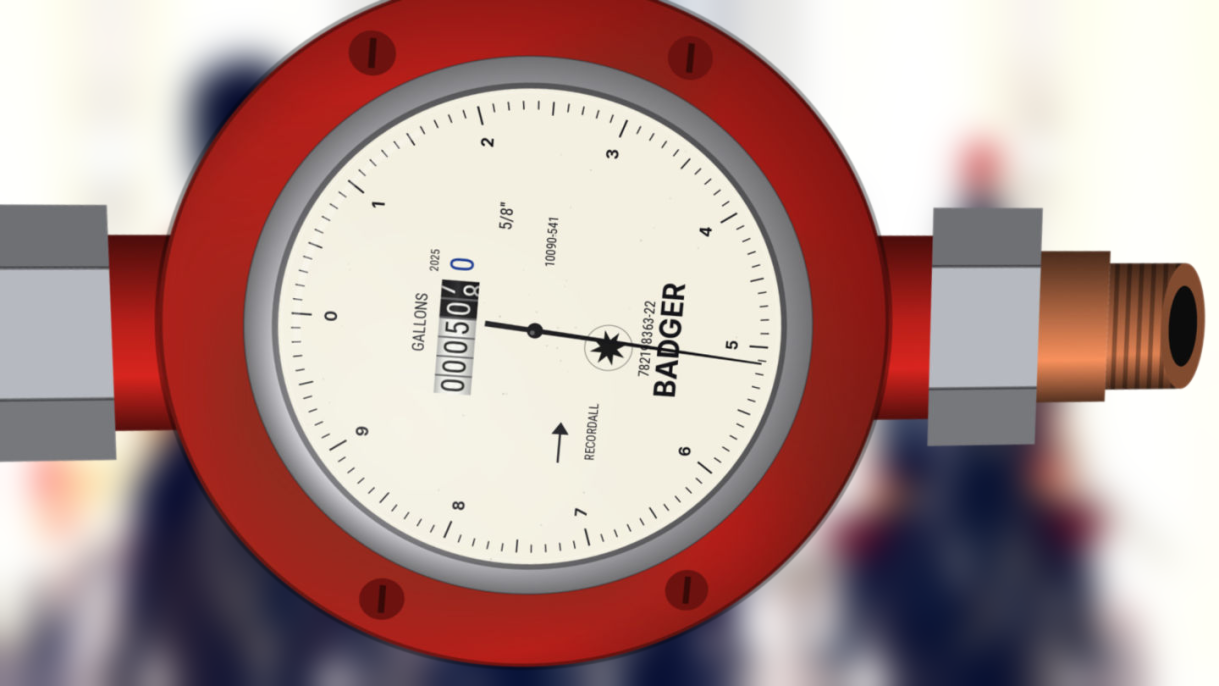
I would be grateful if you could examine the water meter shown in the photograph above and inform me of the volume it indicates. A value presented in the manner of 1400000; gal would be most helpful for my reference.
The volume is 5075.1; gal
